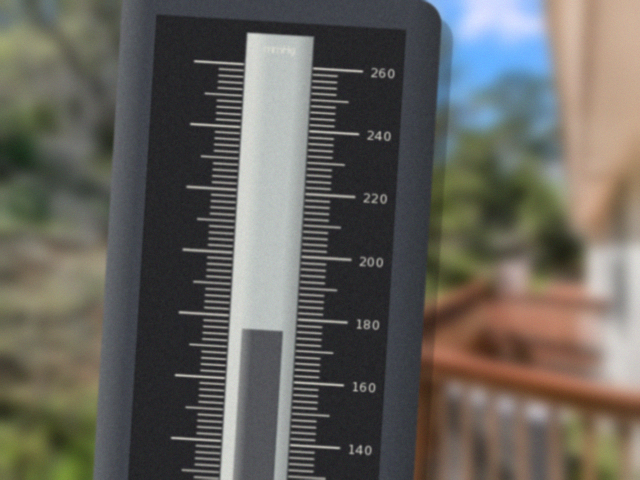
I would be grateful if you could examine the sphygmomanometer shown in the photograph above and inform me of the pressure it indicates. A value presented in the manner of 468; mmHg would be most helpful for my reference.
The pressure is 176; mmHg
